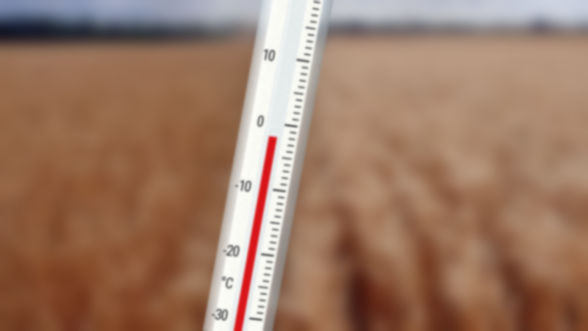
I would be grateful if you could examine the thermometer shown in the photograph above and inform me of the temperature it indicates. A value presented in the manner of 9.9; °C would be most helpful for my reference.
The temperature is -2; °C
